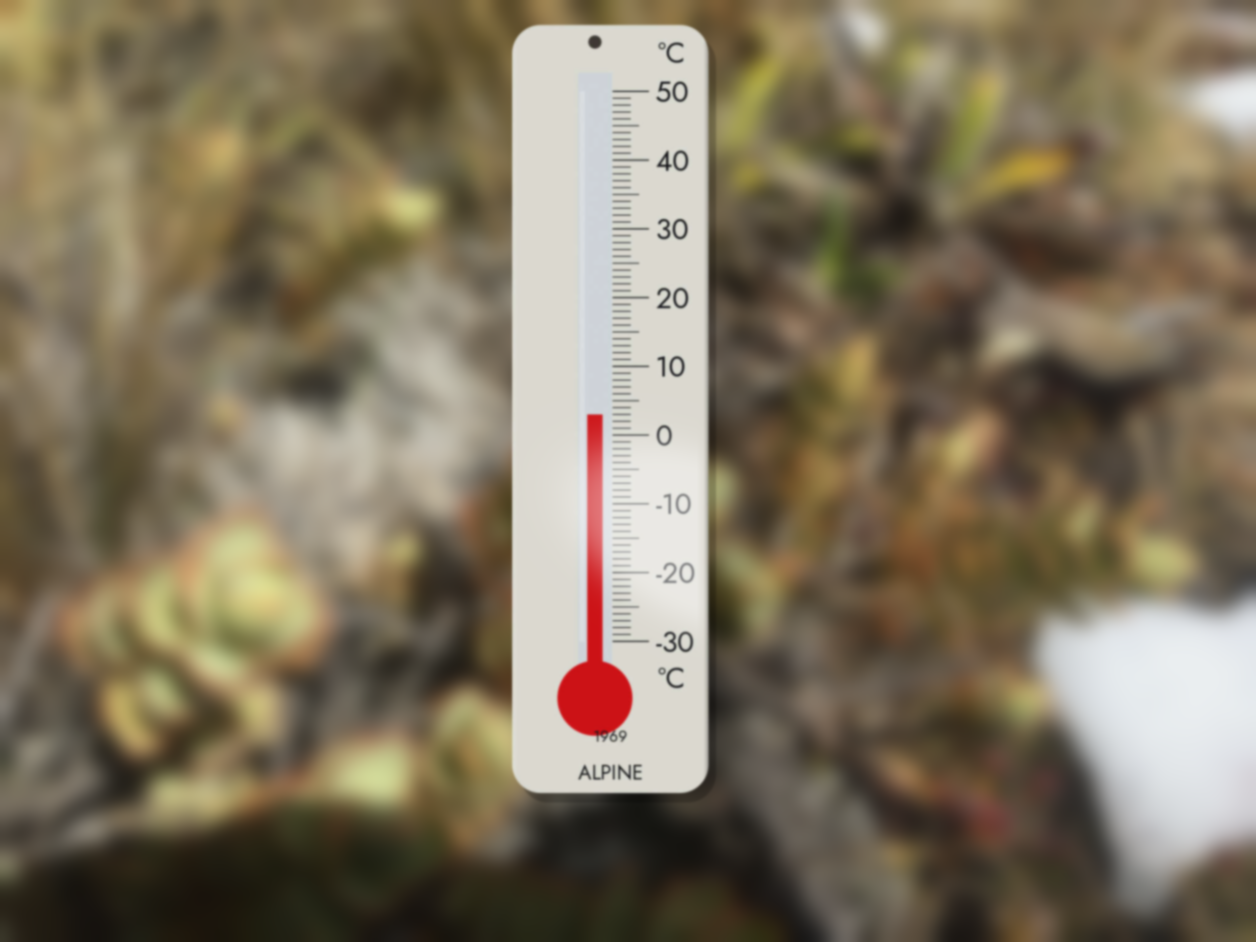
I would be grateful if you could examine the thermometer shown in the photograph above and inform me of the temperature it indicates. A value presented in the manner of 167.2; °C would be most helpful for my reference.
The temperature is 3; °C
